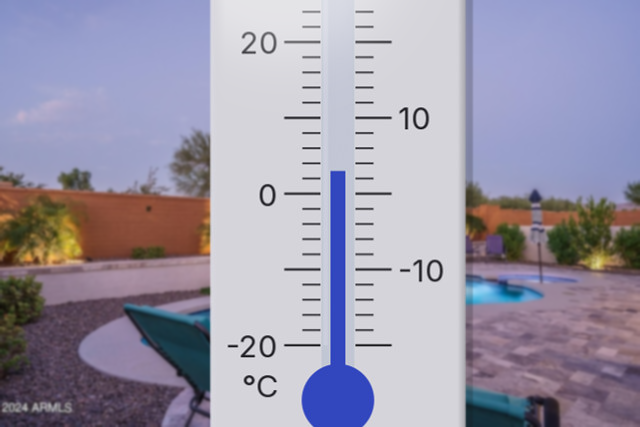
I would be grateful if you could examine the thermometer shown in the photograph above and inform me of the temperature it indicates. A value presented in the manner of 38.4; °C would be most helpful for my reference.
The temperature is 3; °C
